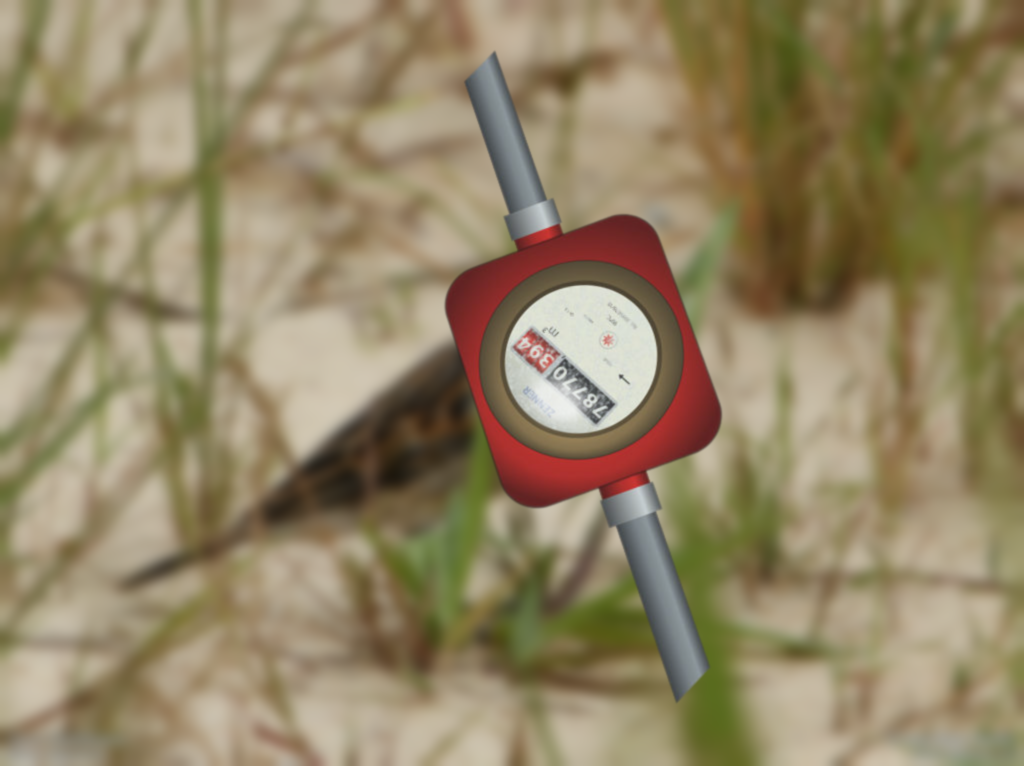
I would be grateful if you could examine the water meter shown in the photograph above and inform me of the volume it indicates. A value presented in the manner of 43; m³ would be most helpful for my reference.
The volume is 78770.394; m³
